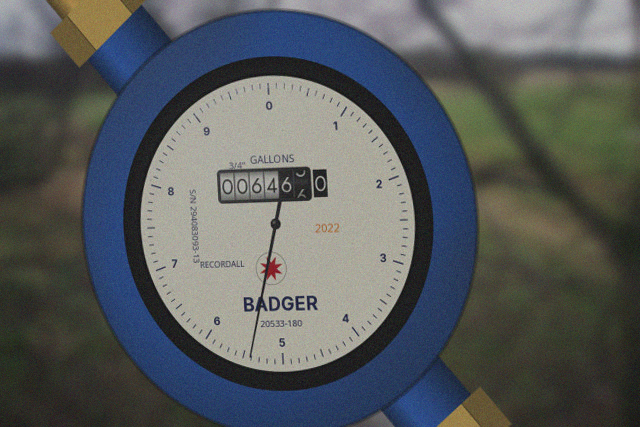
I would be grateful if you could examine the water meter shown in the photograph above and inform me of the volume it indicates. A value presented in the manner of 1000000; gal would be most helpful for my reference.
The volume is 64655.4; gal
